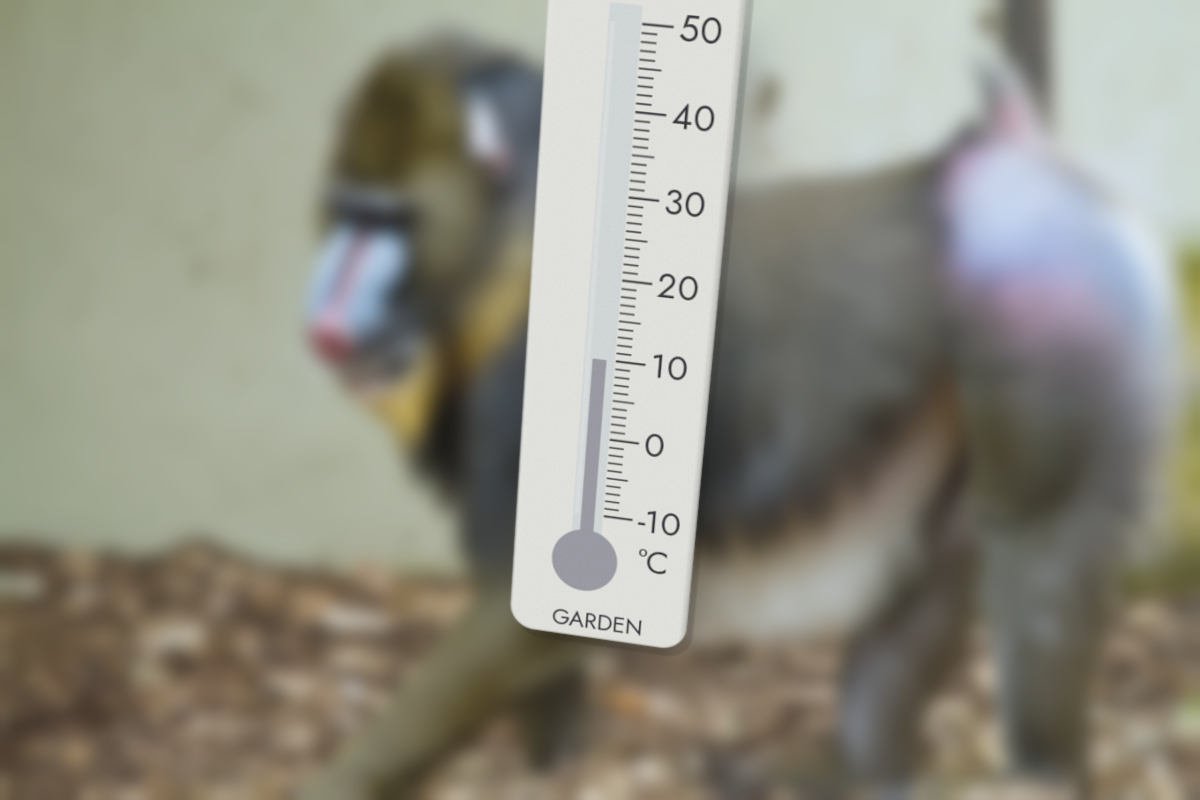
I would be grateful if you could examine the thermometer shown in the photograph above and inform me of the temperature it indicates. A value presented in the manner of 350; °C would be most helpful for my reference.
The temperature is 10; °C
